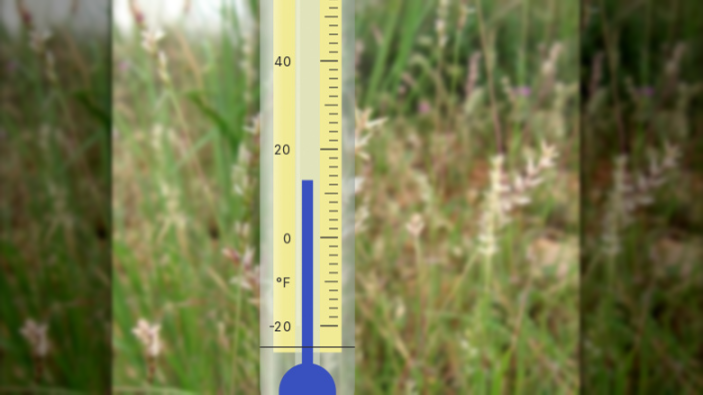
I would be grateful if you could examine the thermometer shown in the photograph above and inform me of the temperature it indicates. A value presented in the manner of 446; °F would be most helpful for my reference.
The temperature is 13; °F
